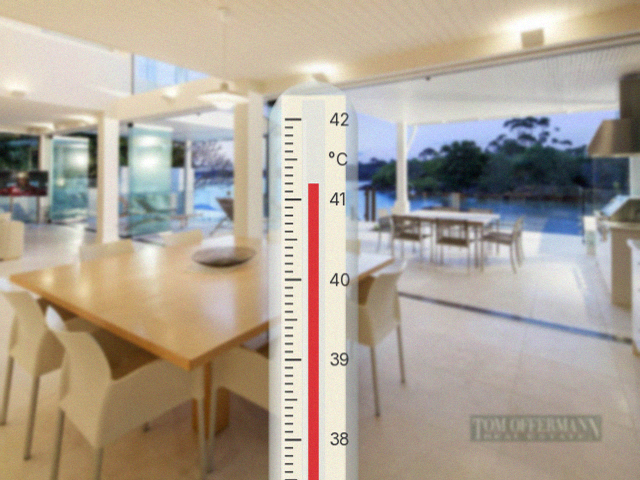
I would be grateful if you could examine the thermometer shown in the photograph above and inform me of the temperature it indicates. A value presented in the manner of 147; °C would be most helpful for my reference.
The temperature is 41.2; °C
